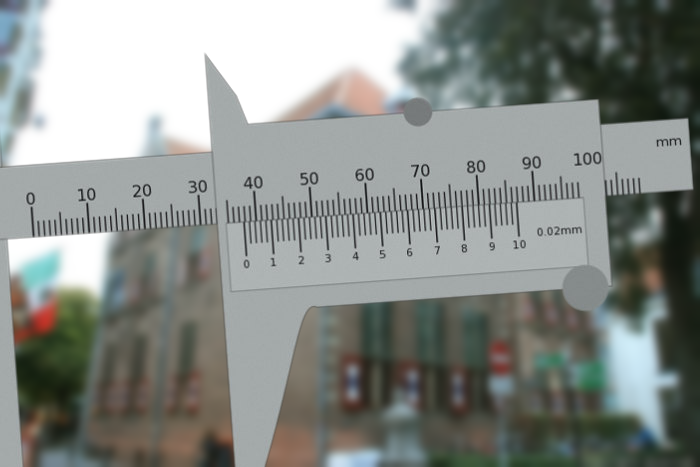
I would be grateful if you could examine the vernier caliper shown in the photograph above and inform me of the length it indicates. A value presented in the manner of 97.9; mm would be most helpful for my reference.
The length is 37.8; mm
